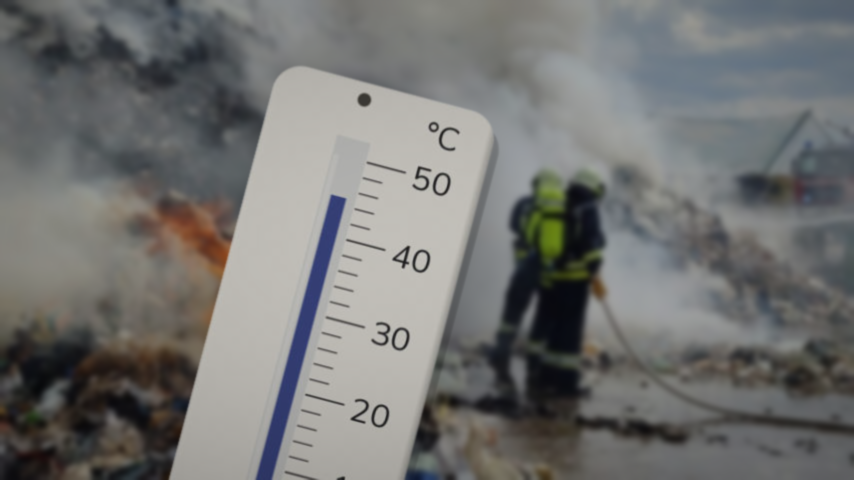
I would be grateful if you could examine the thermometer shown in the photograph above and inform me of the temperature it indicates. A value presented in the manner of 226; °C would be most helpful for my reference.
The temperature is 45; °C
